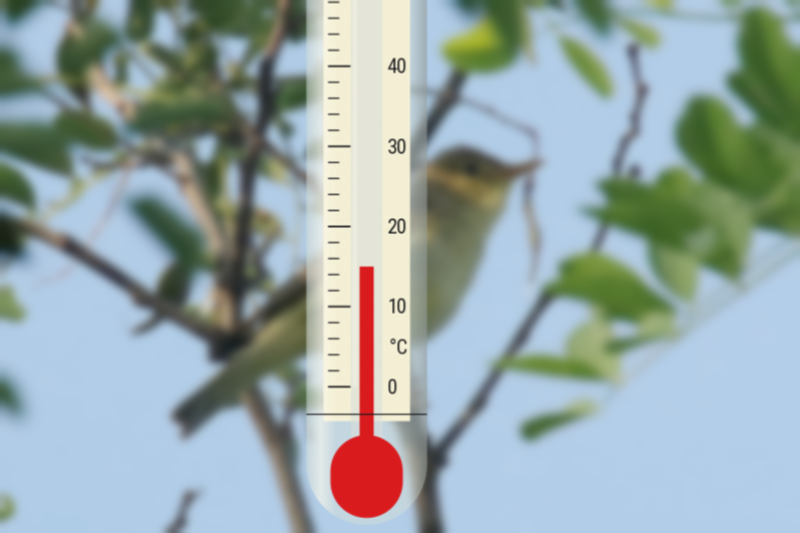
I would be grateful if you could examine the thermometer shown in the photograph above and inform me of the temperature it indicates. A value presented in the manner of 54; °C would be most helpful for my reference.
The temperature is 15; °C
